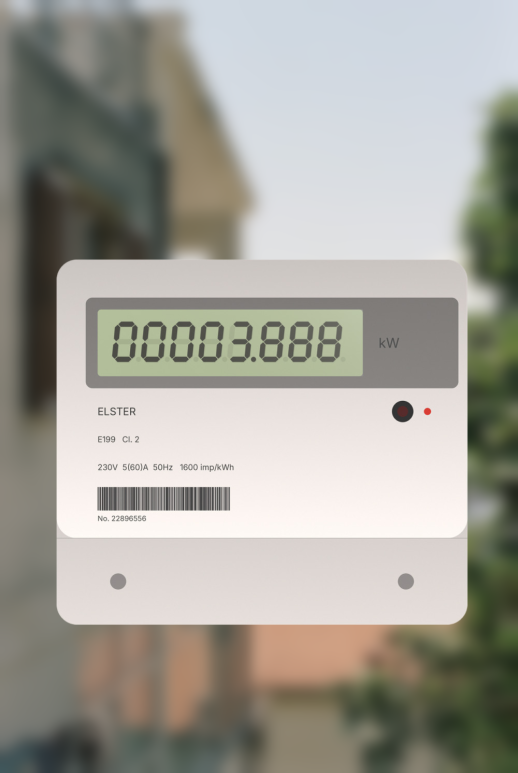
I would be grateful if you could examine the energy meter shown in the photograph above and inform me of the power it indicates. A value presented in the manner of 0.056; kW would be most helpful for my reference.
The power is 3.888; kW
